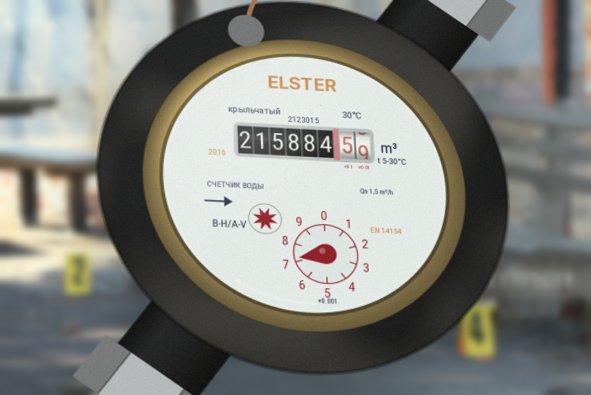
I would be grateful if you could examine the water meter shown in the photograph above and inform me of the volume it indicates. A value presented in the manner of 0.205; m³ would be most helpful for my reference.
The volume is 215884.587; m³
